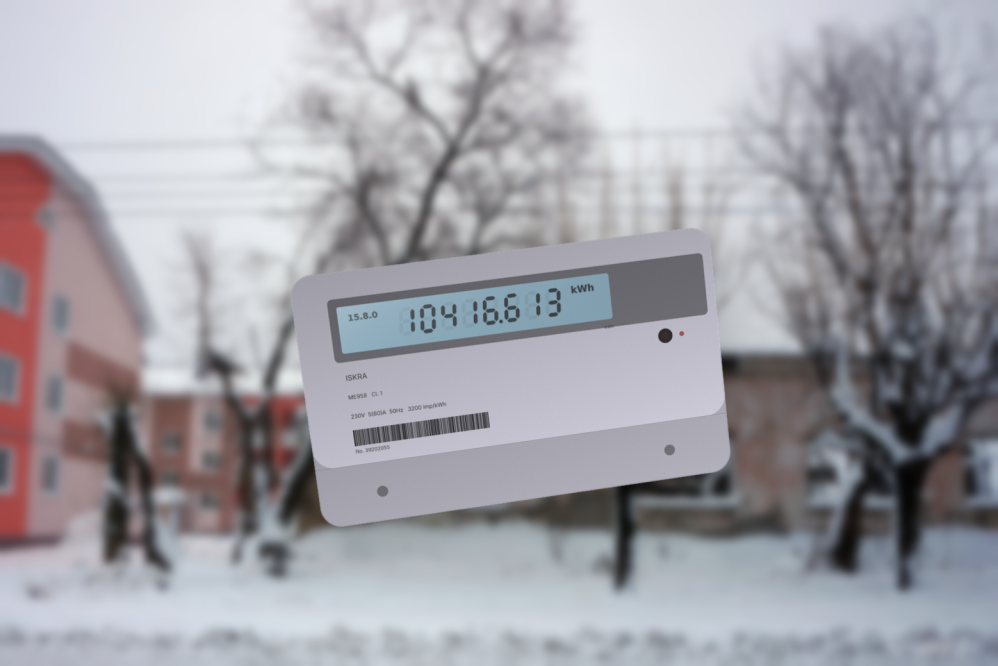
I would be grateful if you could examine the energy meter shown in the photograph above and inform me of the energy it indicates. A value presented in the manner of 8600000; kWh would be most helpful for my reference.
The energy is 10416.613; kWh
